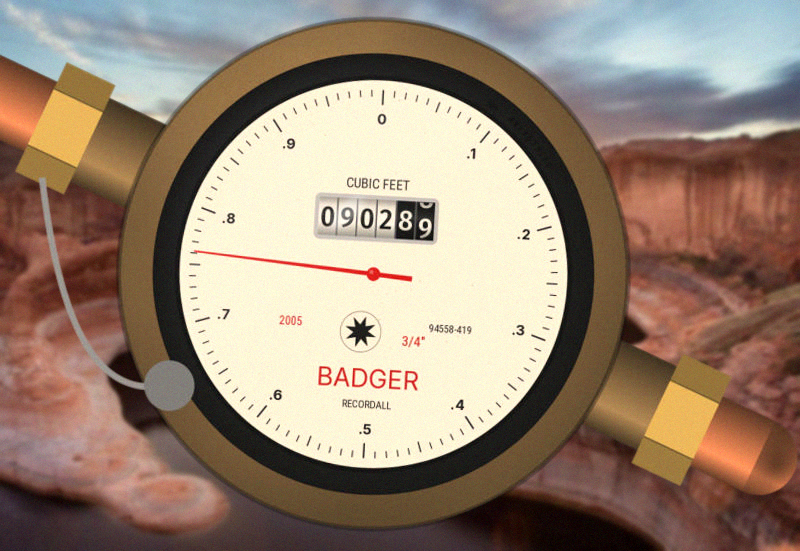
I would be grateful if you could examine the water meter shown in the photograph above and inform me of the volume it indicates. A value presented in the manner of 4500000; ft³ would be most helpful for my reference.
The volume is 90288.76; ft³
